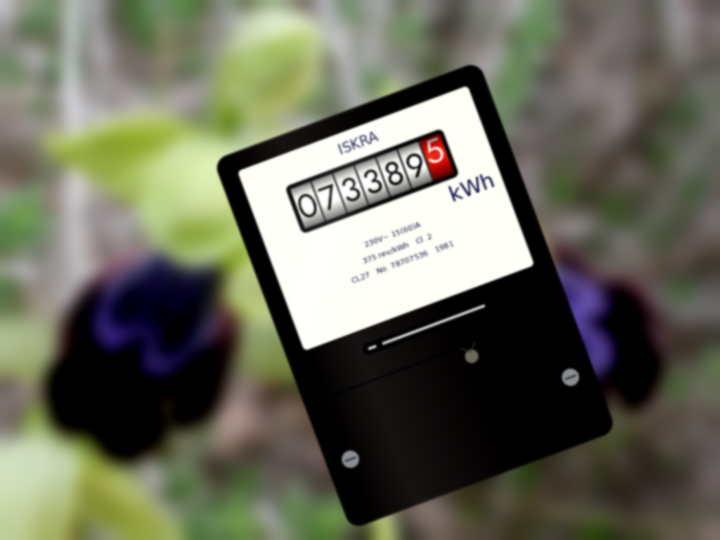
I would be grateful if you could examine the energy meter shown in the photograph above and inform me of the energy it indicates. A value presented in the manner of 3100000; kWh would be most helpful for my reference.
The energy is 73389.5; kWh
